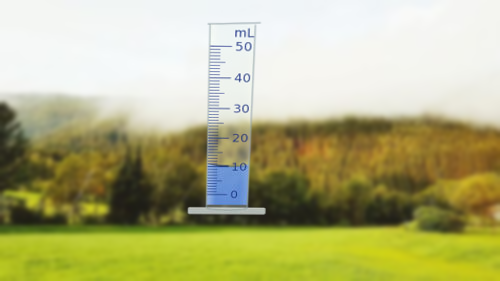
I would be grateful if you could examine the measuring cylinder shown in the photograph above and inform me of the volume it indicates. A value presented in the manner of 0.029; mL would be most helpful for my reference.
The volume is 10; mL
